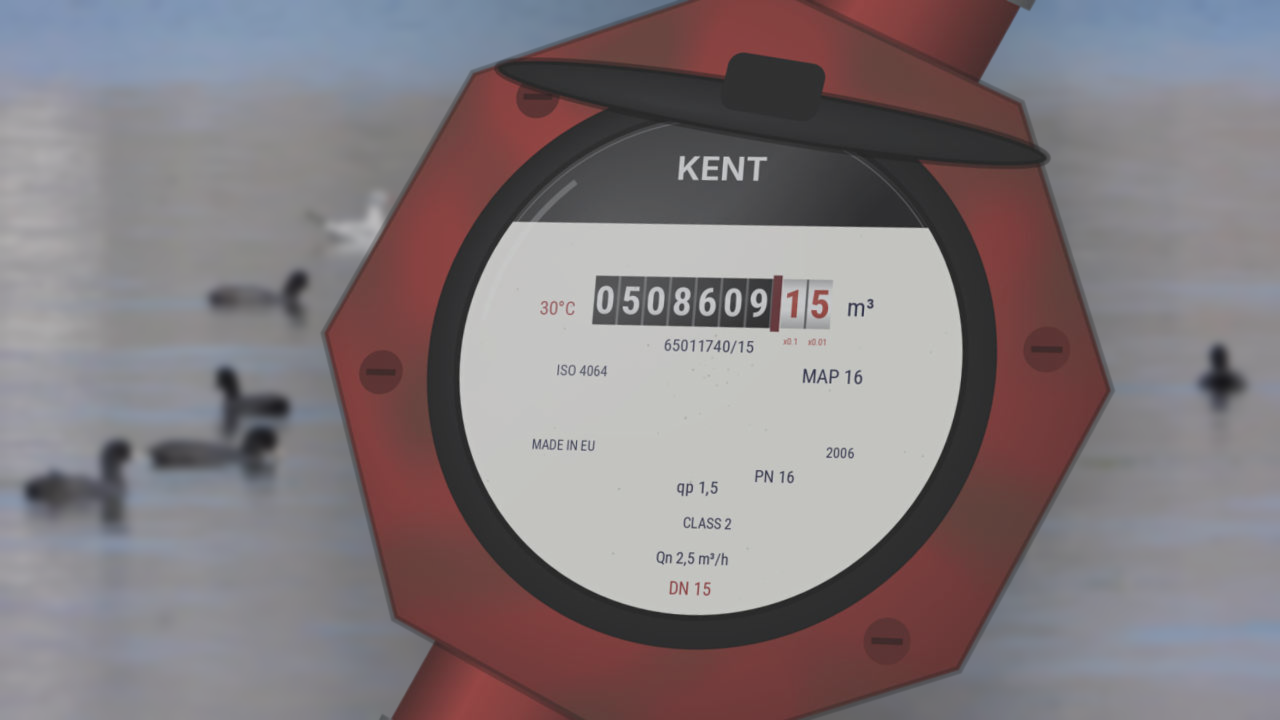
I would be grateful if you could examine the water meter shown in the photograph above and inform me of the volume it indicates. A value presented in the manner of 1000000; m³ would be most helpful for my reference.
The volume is 508609.15; m³
